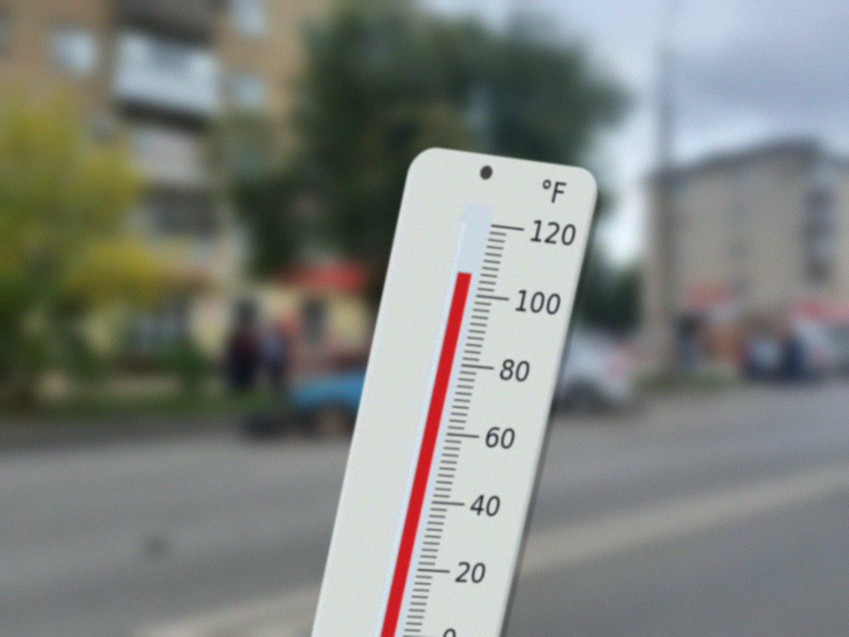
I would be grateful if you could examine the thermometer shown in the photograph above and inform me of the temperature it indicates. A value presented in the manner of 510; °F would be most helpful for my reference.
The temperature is 106; °F
